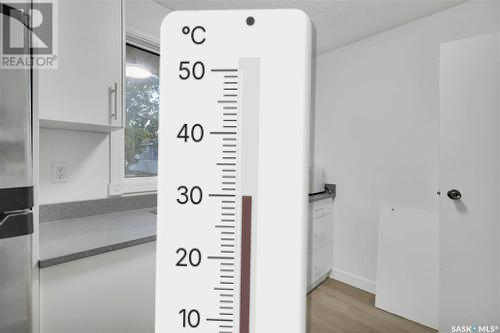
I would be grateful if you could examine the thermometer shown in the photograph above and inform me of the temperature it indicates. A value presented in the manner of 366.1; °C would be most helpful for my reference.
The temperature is 30; °C
